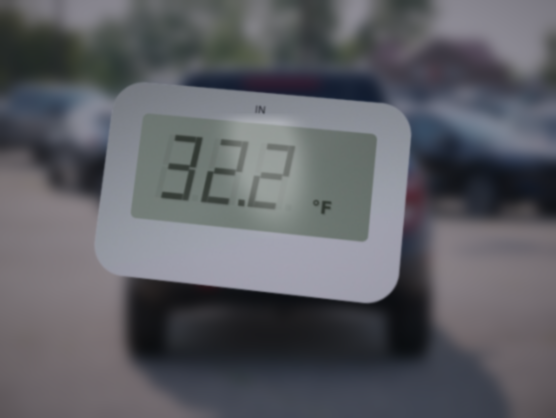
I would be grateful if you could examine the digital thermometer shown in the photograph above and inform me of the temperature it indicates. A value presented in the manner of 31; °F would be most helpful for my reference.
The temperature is 32.2; °F
